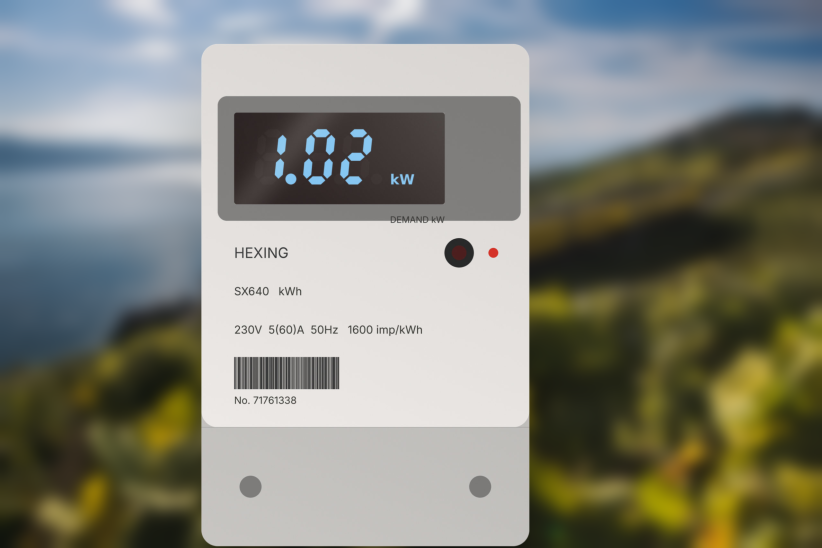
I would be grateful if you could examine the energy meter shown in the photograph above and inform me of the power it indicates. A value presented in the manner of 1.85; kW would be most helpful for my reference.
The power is 1.02; kW
